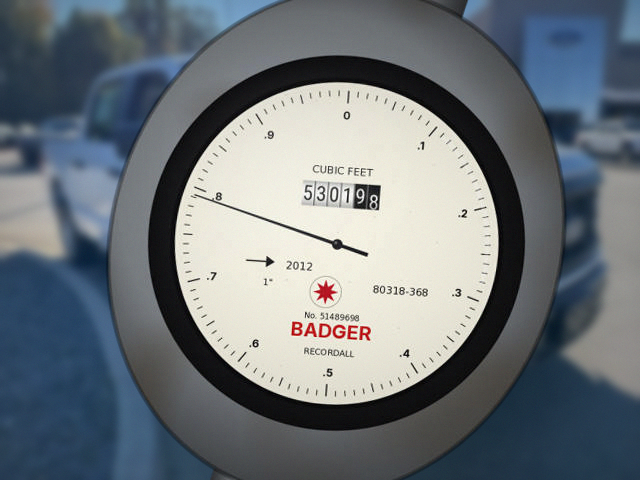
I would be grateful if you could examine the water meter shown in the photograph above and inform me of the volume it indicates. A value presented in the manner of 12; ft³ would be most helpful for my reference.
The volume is 530197.79; ft³
